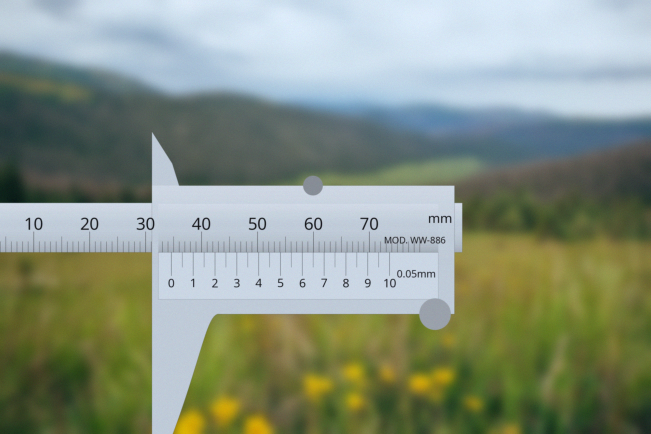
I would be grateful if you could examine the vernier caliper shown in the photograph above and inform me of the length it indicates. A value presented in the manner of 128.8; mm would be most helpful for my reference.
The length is 34.6; mm
